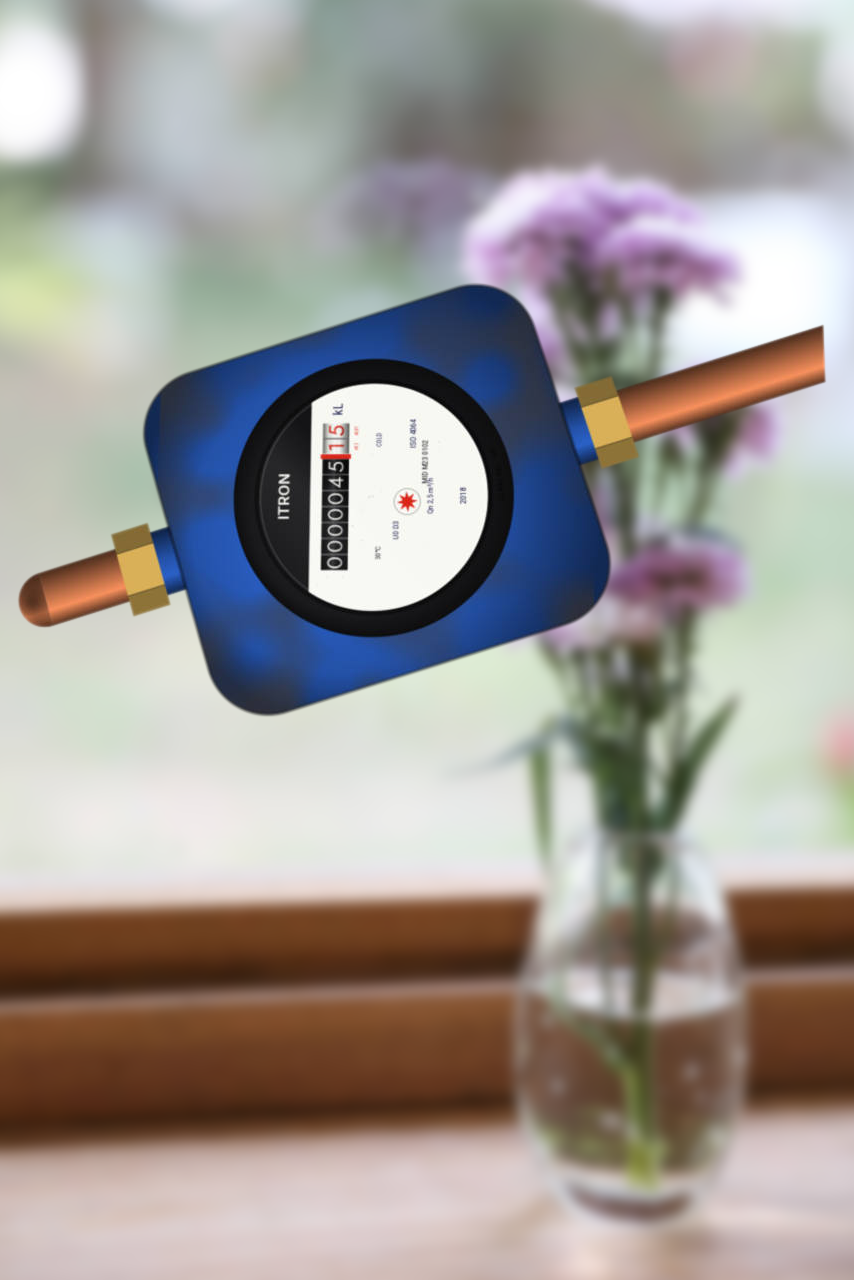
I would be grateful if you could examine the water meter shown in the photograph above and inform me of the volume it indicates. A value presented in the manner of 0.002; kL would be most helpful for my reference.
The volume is 45.15; kL
